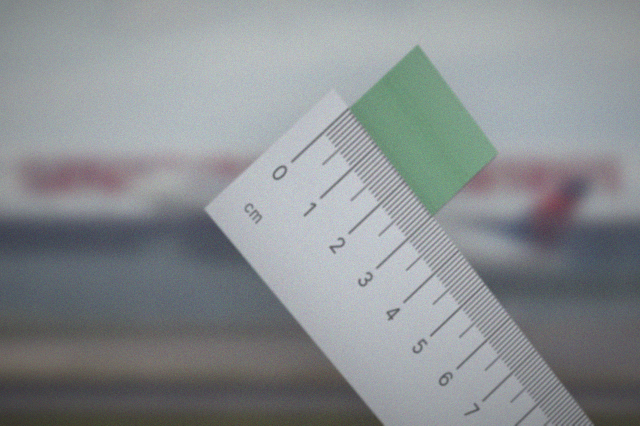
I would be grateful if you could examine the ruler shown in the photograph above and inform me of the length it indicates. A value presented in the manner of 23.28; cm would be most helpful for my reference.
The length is 3; cm
